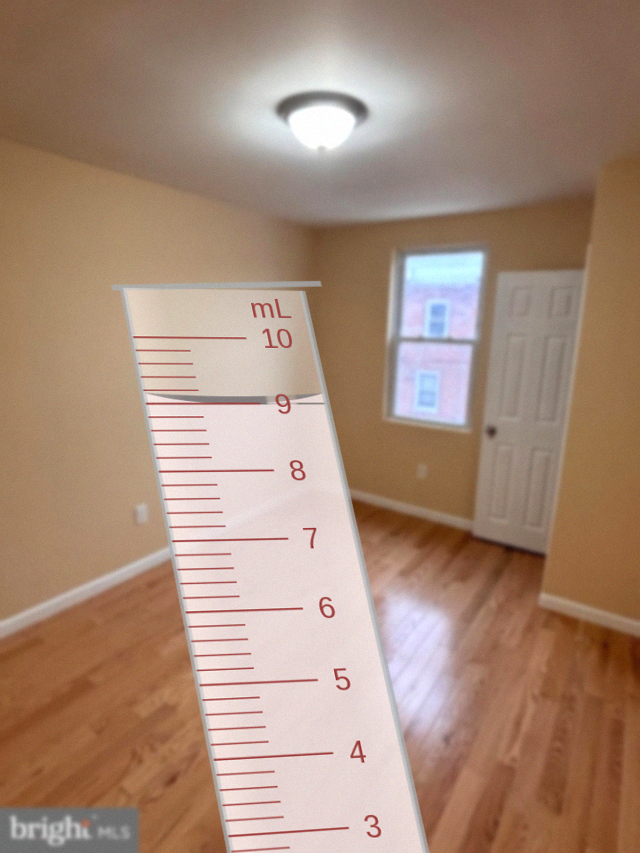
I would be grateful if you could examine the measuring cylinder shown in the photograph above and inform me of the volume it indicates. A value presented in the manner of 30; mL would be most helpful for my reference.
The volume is 9; mL
